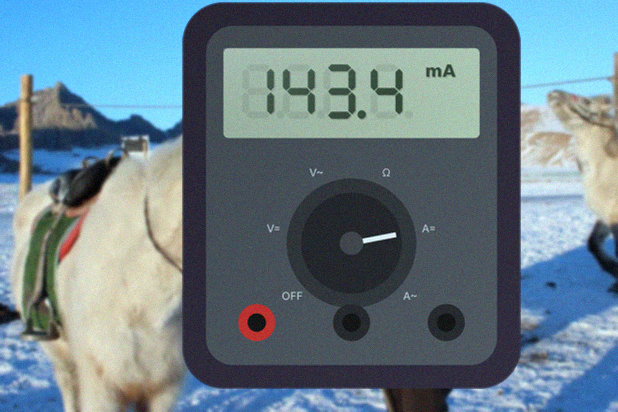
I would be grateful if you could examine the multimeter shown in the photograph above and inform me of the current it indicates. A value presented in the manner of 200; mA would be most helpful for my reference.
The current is 143.4; mA
